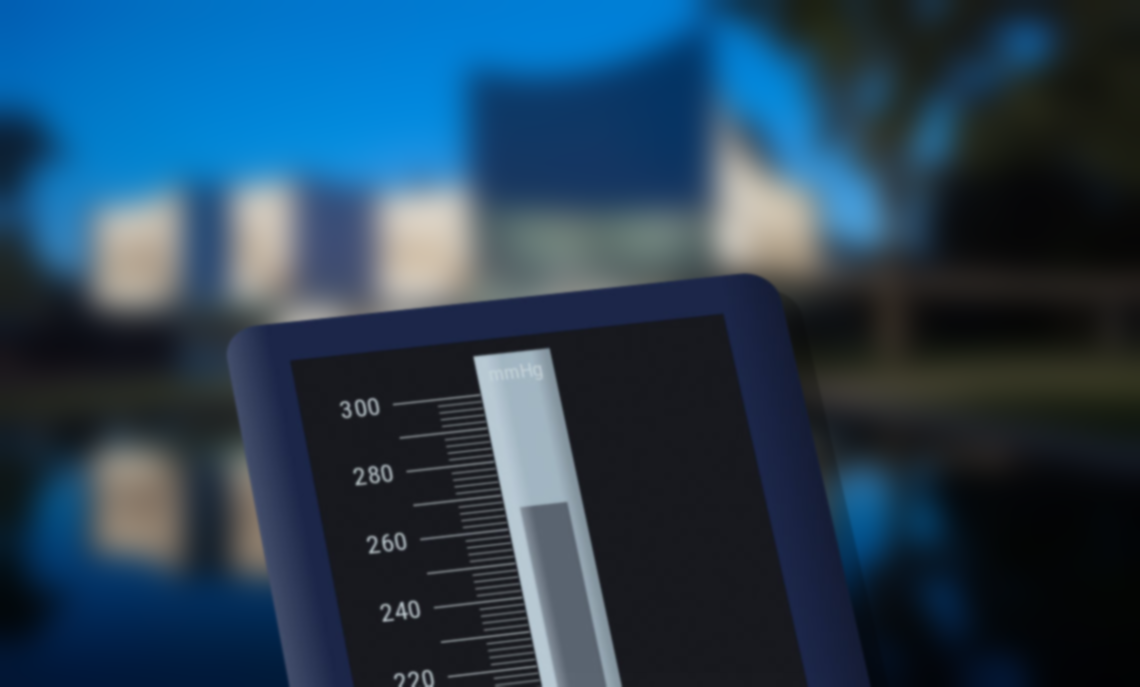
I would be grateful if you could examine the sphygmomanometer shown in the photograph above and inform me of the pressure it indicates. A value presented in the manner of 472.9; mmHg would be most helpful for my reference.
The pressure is 266; mmHg
